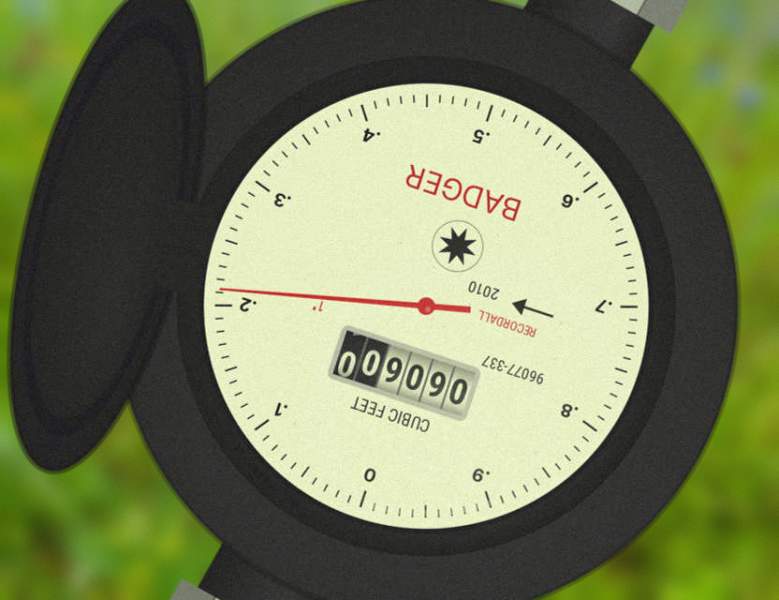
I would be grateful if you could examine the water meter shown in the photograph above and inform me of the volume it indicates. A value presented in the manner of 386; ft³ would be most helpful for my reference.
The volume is 60600.21; ft³
